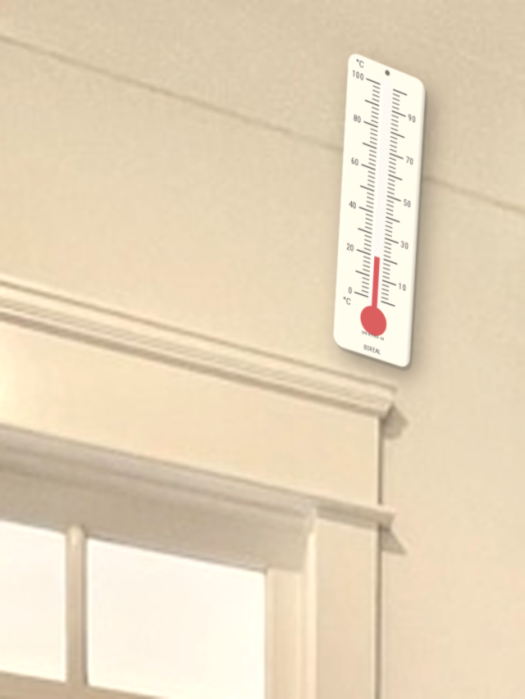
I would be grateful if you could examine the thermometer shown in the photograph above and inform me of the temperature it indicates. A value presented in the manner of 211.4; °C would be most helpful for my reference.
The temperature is 20; °C
